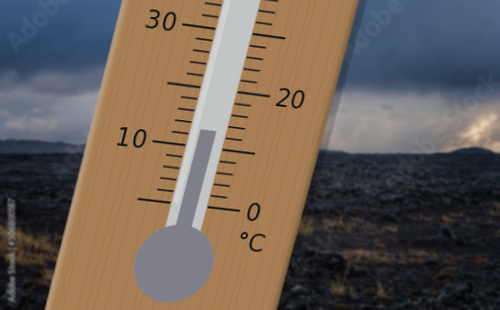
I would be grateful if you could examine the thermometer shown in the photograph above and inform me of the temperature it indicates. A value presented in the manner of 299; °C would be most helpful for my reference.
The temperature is 13; °C
